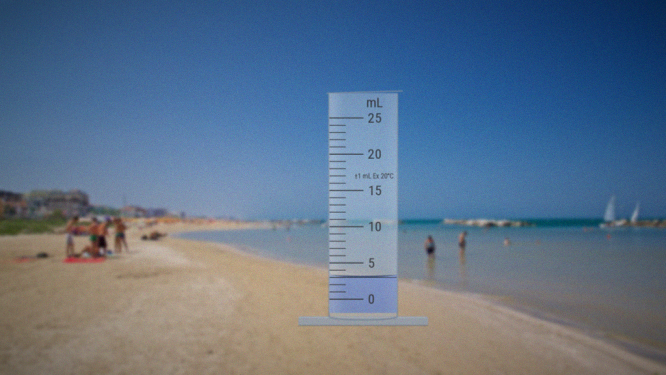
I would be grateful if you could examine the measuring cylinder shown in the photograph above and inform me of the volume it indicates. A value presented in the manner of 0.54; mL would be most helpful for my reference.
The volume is 3; mL
